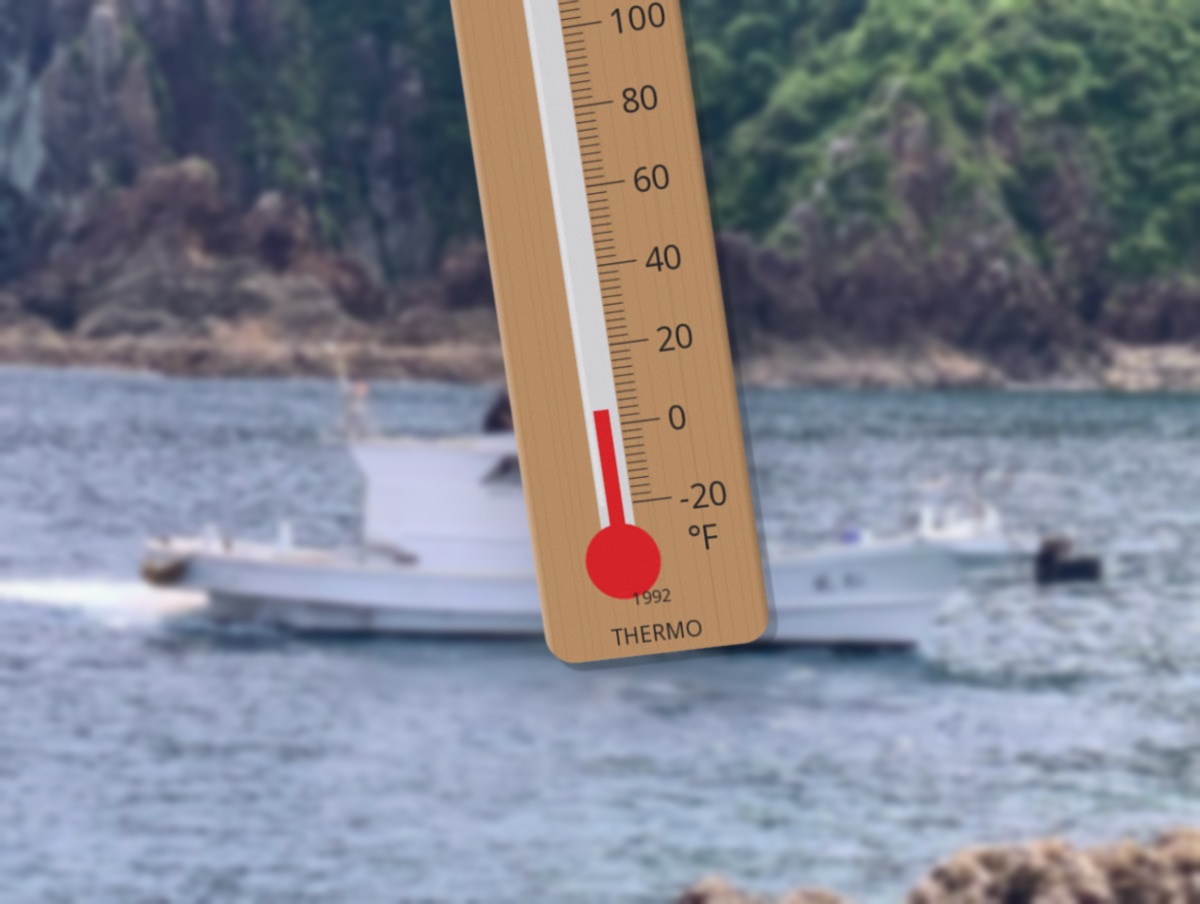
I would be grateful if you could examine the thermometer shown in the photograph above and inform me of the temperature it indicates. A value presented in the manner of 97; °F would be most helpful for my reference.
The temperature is 4; °F
